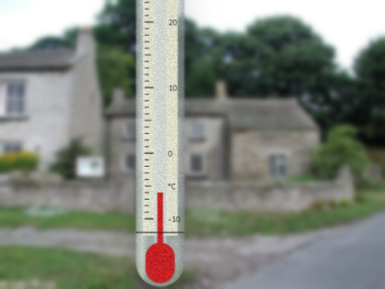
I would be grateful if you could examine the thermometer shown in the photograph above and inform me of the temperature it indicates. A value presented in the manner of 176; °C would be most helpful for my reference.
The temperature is -6; °C
